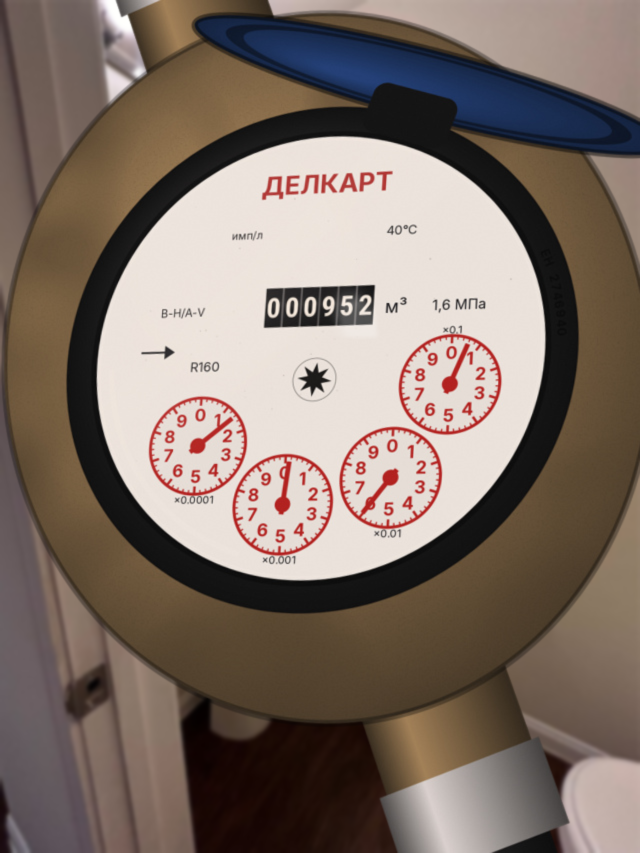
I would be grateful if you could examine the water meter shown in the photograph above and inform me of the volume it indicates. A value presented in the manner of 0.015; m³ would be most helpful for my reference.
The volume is 952.0601; m³
